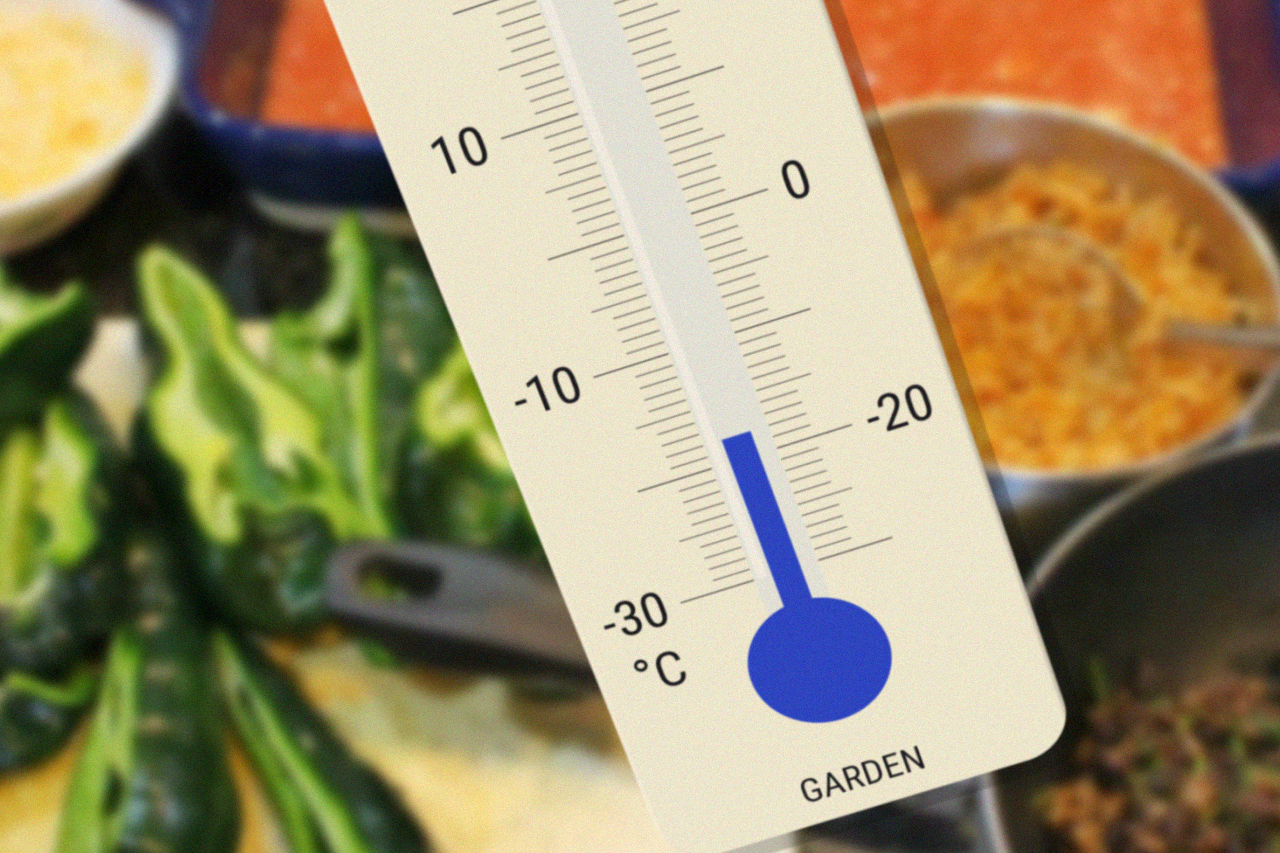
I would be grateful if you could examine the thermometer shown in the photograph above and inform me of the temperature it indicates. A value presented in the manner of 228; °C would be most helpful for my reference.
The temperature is -18; °C
